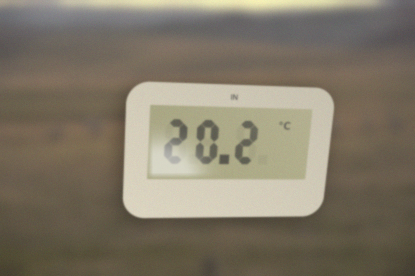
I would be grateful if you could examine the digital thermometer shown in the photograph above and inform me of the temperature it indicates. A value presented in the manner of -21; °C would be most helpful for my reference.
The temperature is 20.2; °C
